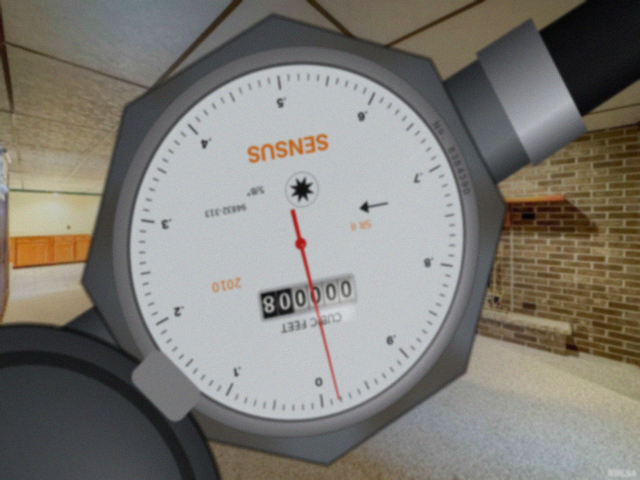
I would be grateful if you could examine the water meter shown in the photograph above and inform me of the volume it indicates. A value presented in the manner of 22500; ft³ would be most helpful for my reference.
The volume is 7.98; ft³
